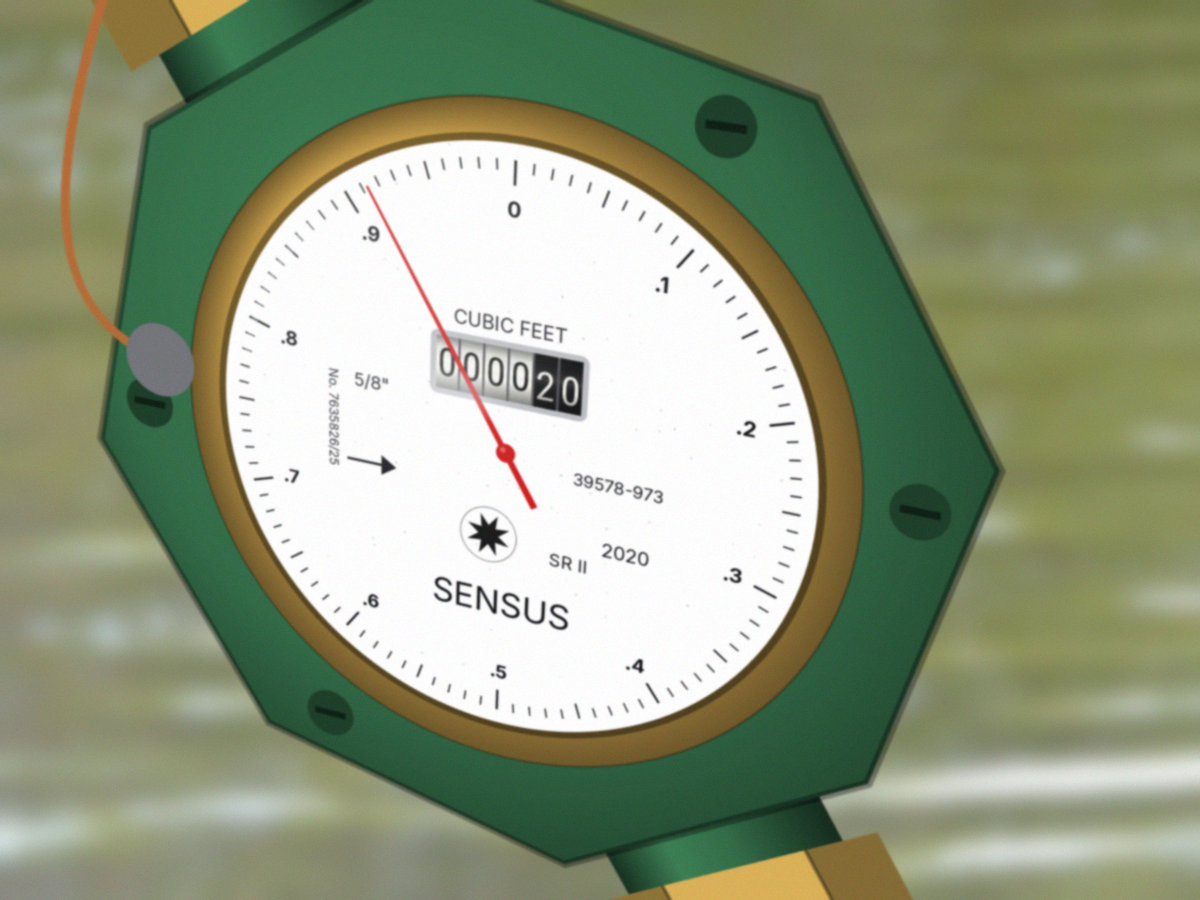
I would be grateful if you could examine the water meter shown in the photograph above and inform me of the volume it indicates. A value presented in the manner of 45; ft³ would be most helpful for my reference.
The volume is 19.91; ft³
